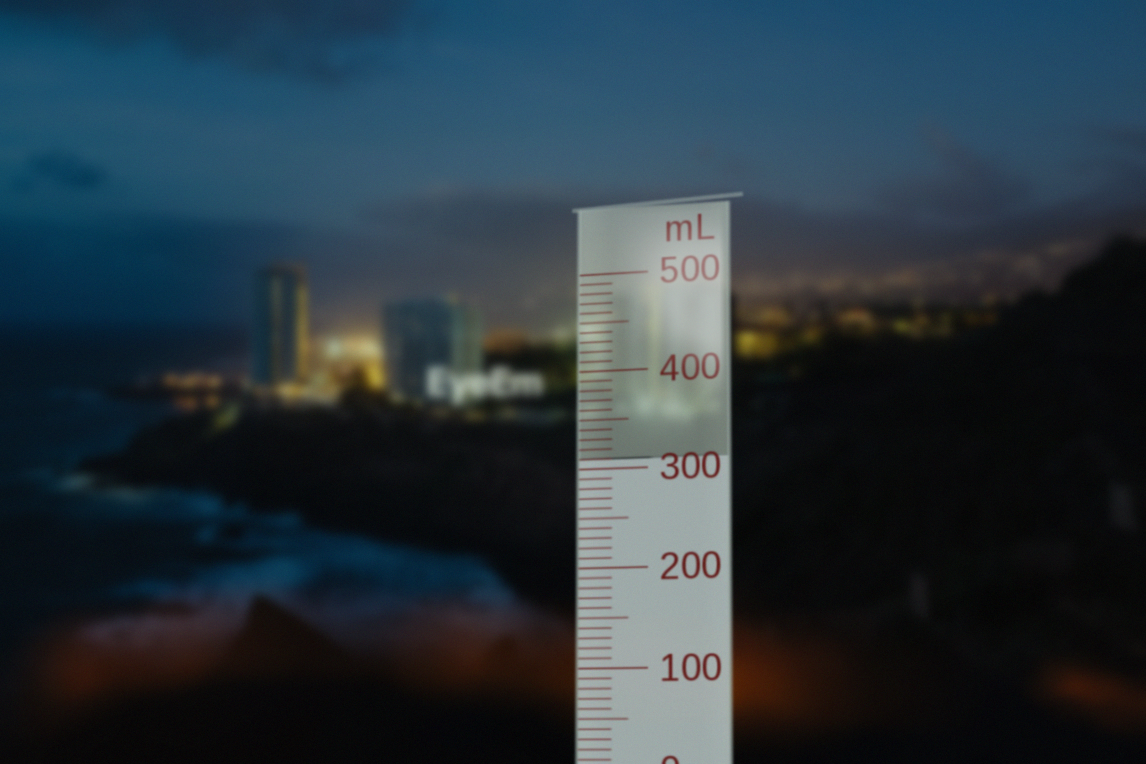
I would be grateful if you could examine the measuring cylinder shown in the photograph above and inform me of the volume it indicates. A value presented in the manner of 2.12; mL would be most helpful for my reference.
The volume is 310; mL
